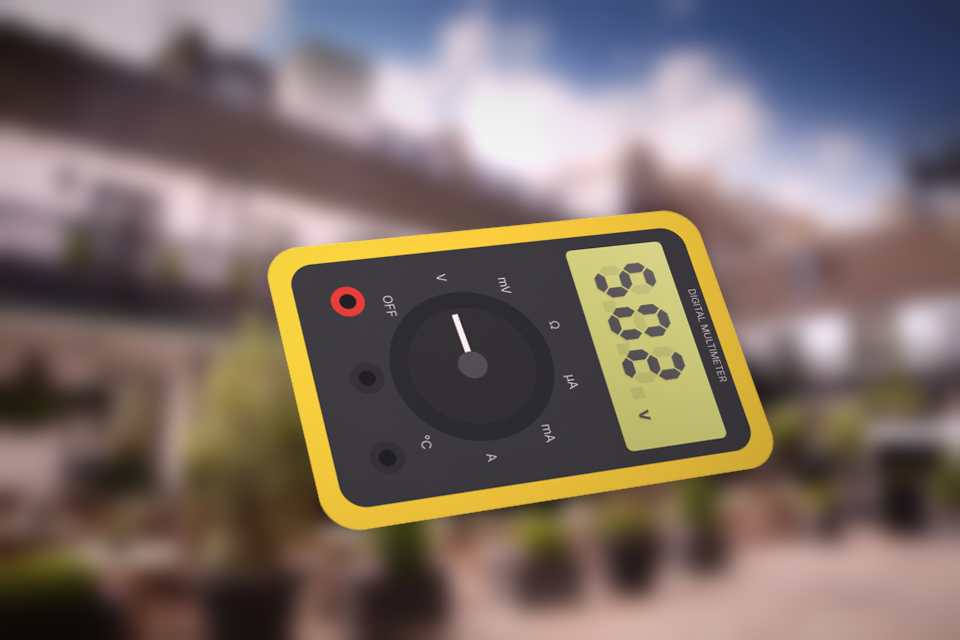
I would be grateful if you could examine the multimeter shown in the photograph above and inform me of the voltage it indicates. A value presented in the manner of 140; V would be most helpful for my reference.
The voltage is 502; V
